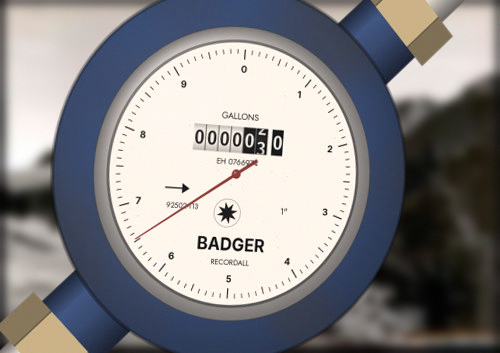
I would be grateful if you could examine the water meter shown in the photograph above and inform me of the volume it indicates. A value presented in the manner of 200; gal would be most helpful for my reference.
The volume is 26.5; gal
